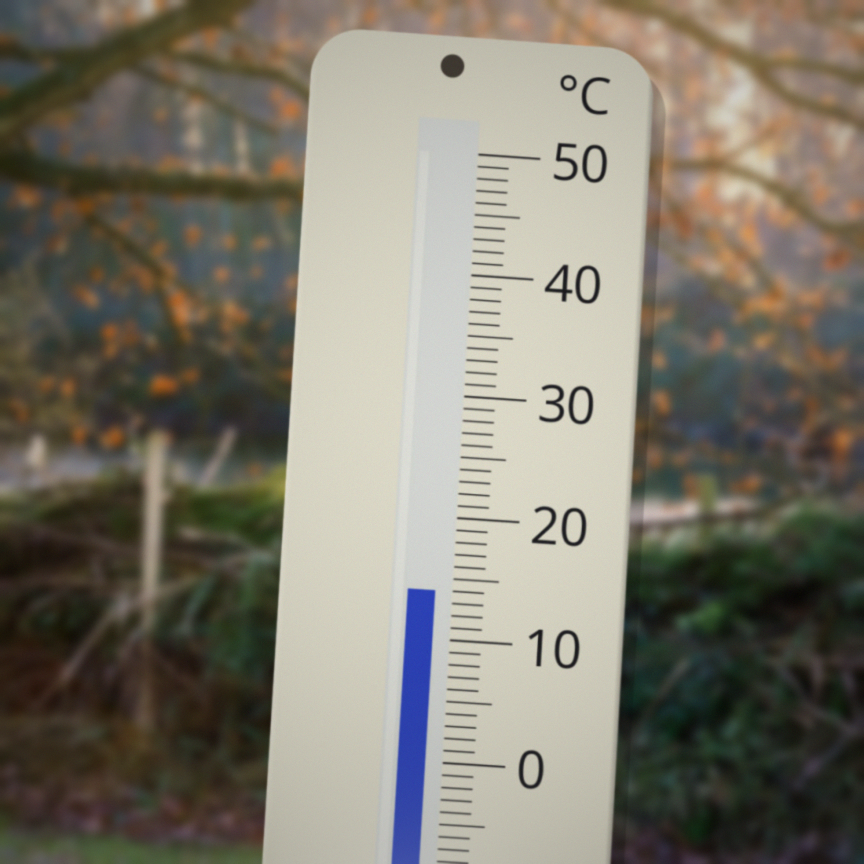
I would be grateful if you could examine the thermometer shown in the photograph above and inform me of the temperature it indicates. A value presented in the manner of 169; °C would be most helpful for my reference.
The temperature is 14; °C
